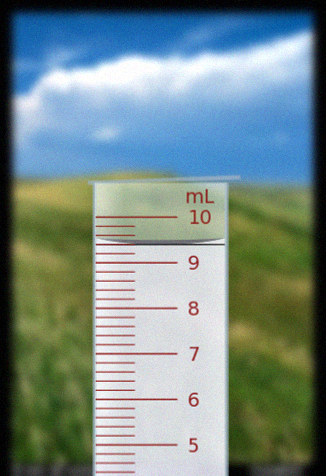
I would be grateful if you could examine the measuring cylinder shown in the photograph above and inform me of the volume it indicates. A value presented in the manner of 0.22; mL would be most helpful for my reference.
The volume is 9.4; mL
